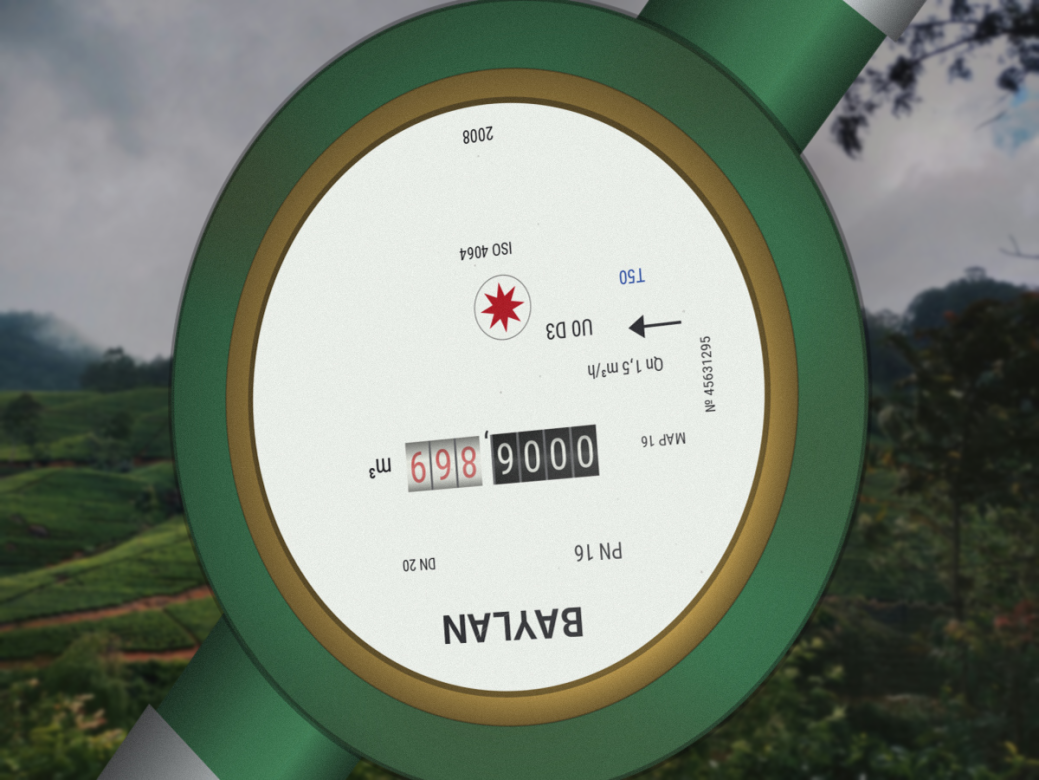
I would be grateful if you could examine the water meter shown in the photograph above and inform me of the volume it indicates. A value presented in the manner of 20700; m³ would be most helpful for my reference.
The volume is 6.869; m³
